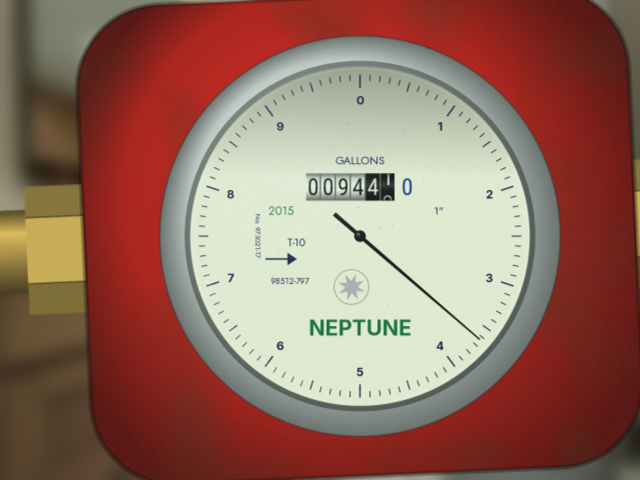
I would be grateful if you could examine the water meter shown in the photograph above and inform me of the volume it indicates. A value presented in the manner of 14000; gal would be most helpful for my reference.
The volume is 94413.6; gal
